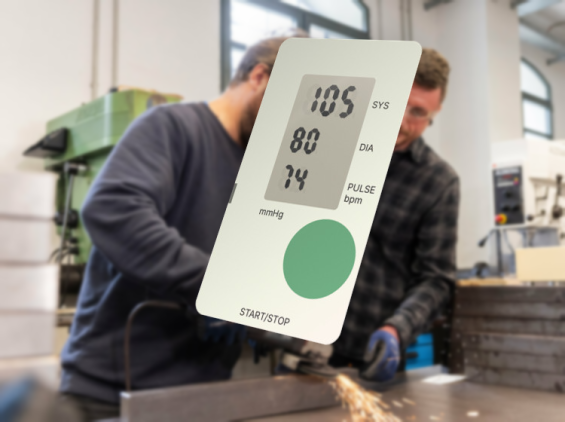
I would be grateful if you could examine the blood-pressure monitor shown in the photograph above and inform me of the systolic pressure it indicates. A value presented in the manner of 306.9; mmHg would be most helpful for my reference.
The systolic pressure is 105; mmHg
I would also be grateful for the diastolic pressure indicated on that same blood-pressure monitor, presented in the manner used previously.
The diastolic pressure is 80; mmHg
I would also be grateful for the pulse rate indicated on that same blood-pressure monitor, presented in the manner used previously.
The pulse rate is 74; bpm
